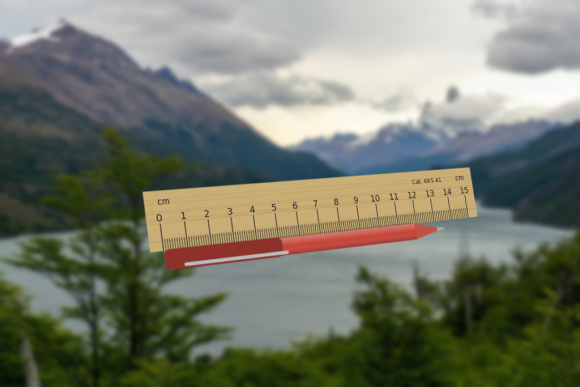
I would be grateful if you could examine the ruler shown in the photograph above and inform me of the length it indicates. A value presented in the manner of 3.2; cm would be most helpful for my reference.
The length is 13.5; cm
